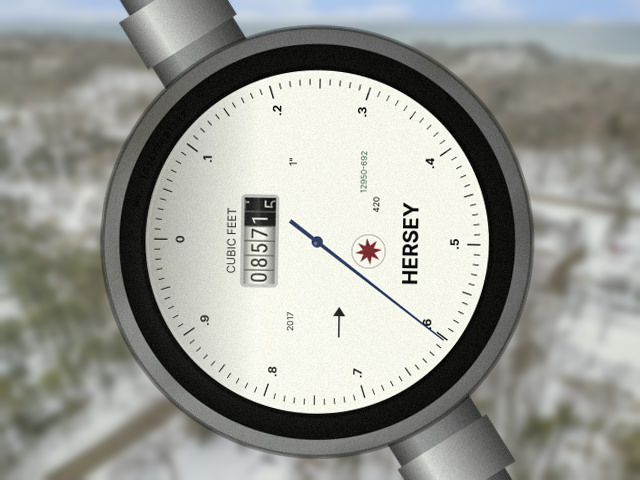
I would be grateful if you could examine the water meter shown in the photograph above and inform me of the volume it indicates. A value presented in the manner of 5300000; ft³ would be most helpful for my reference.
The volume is 85714.60; ft³
